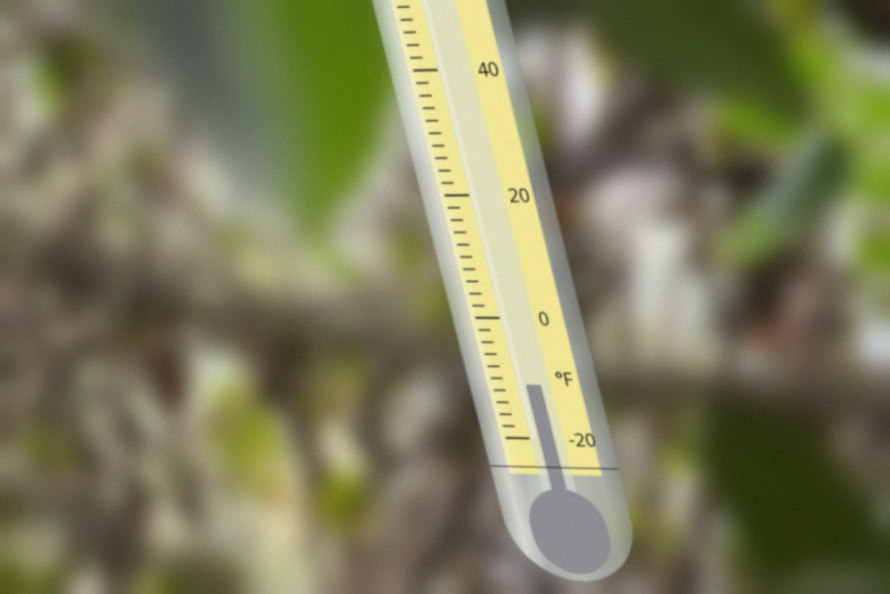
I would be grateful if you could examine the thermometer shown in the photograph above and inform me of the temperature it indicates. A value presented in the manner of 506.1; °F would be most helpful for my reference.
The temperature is -11; °F
